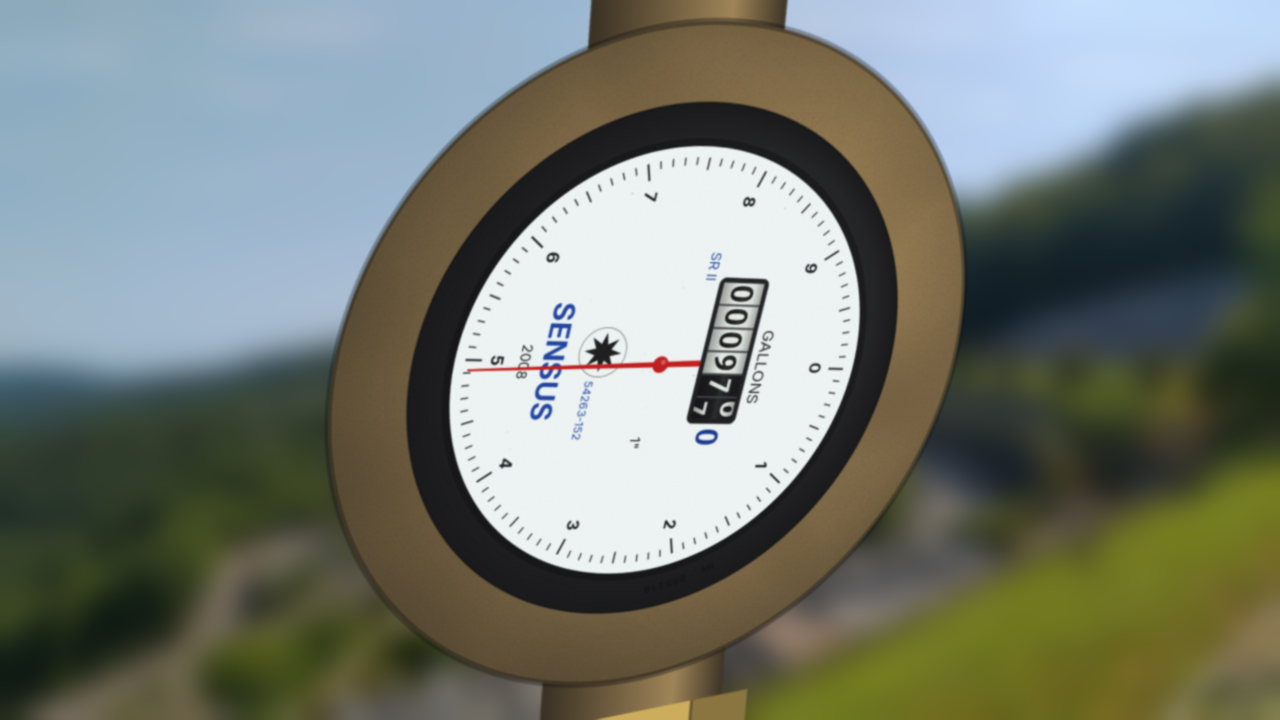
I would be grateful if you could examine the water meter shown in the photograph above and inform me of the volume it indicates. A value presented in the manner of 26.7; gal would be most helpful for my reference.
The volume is 9764.9; gal
